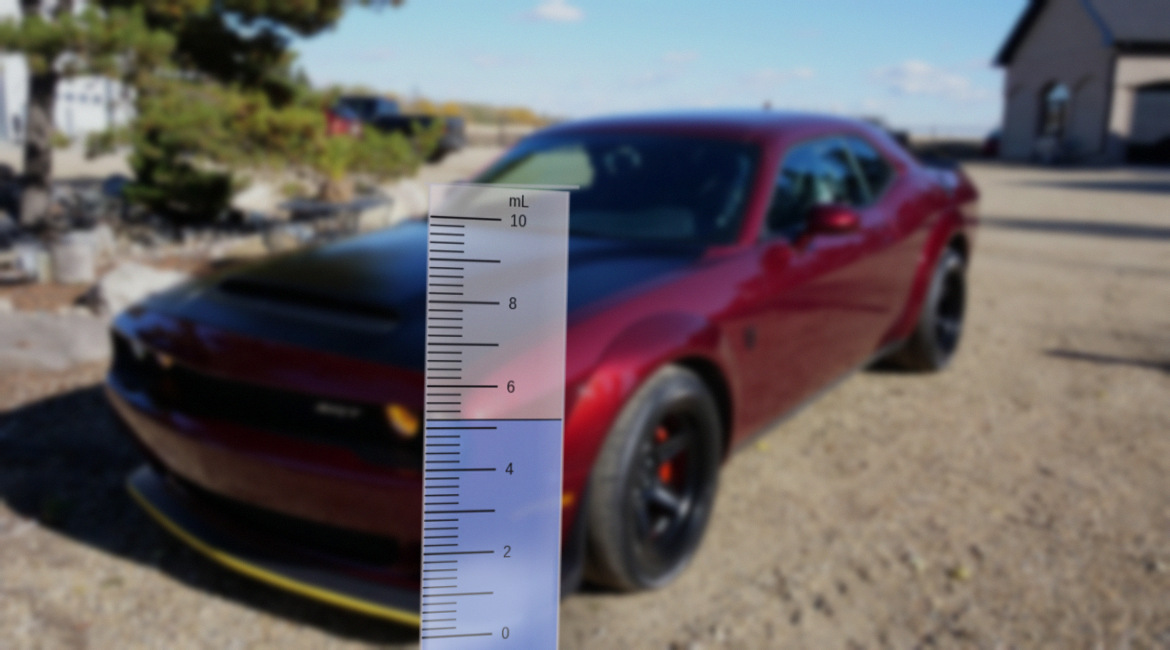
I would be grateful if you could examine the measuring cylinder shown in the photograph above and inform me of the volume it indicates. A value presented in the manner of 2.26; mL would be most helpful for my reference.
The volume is 5.2; mL
